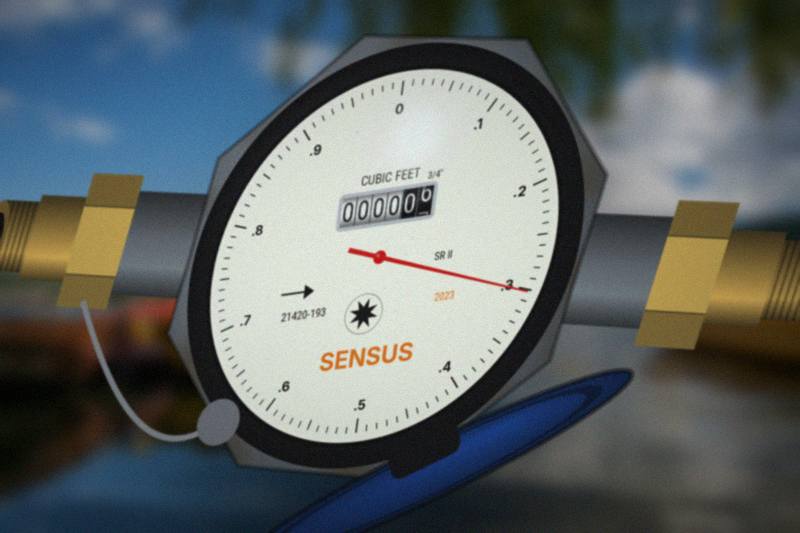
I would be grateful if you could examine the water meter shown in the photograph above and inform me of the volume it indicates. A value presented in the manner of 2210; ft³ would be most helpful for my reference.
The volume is 6.30; ft³
